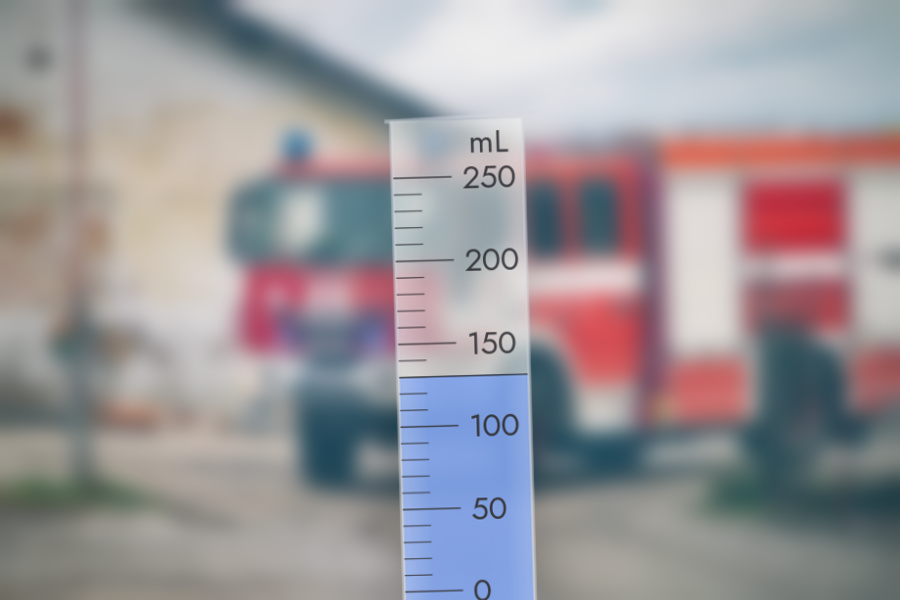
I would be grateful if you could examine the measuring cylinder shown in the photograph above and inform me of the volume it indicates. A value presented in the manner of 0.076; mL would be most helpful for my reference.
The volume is 130; mL
